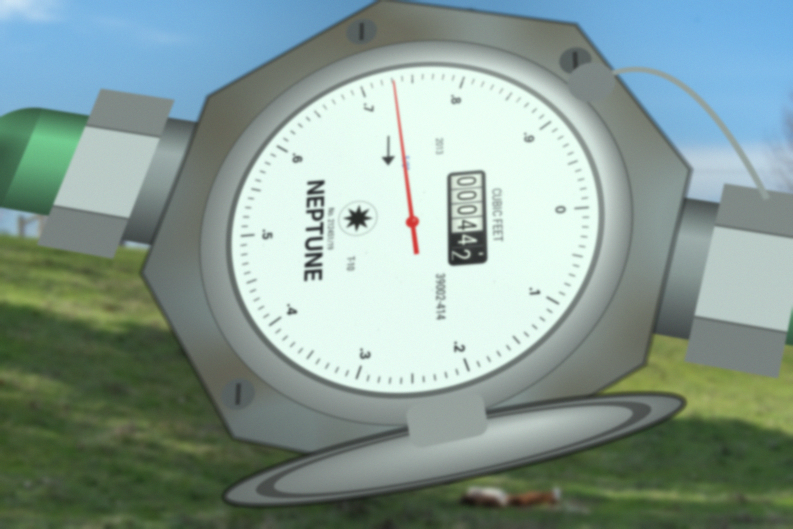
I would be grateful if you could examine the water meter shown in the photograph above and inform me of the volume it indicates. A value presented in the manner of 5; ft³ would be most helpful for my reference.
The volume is 441.73; ft³
